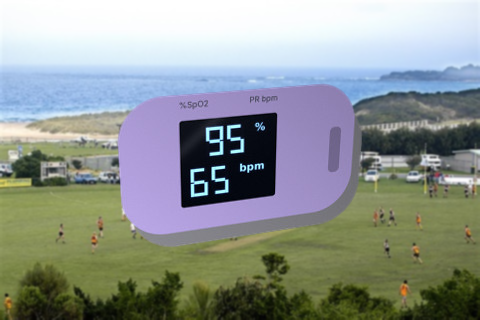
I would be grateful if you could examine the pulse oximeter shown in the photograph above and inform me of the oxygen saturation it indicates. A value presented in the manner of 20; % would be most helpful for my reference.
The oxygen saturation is 95; %
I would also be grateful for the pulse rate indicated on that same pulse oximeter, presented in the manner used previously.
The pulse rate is 65; bpm
